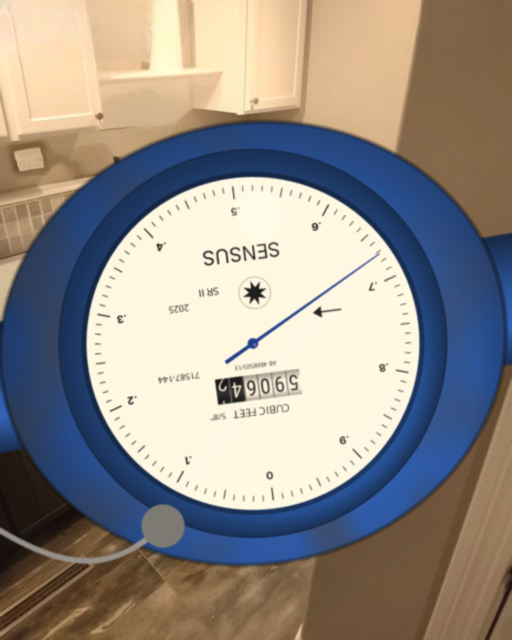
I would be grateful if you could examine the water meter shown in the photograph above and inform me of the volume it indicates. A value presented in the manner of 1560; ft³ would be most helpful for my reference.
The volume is 590641.67; ft³
